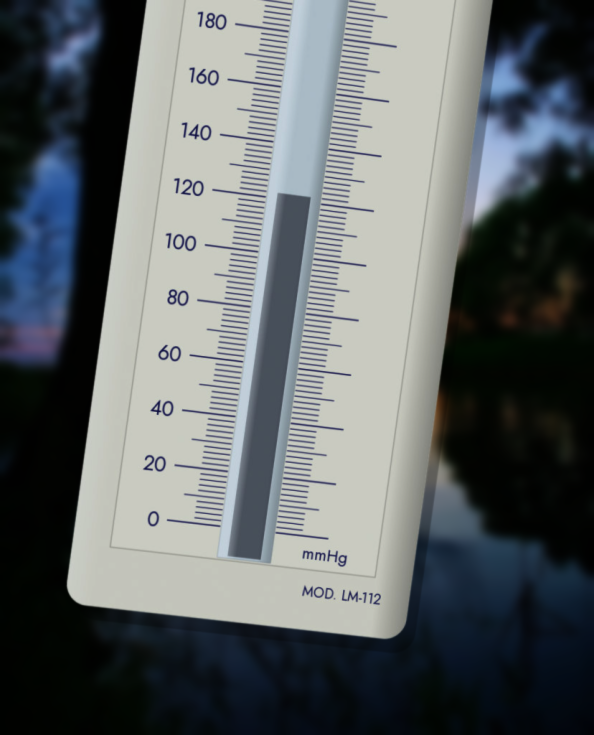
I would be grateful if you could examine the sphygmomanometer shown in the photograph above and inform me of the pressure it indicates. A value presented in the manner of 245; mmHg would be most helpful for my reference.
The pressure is 122; mmHg
